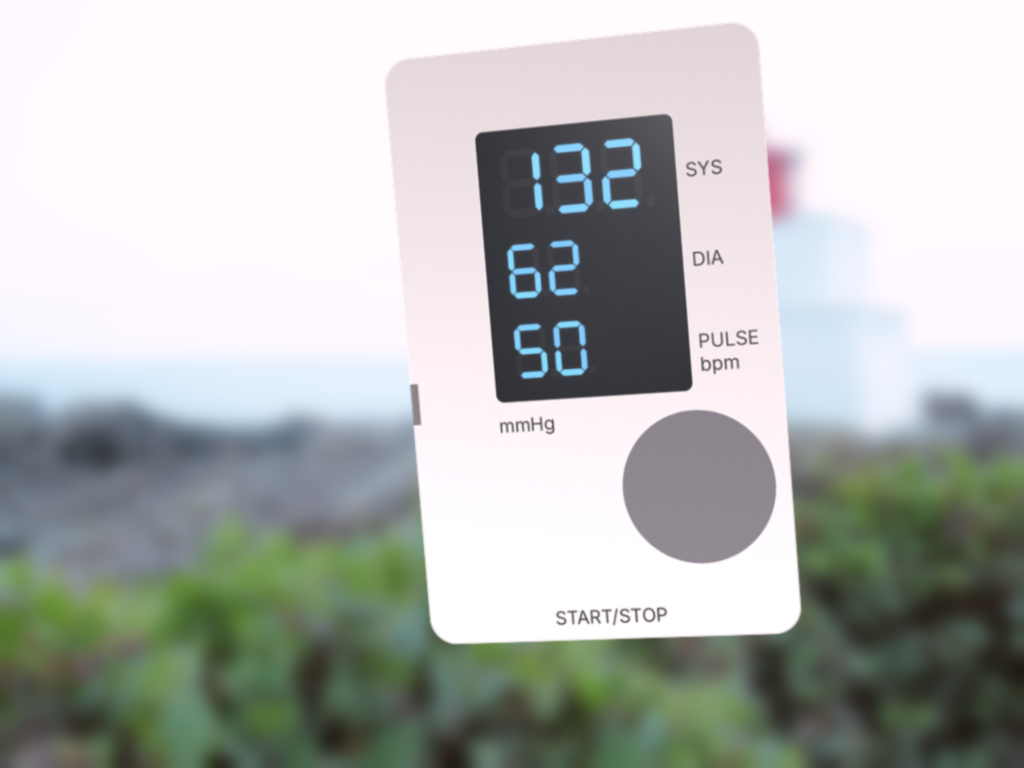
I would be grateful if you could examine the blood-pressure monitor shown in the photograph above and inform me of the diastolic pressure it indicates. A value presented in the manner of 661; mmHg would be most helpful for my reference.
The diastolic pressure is 62; mmHg
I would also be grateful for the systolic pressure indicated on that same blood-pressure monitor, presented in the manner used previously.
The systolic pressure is 132; mmHg
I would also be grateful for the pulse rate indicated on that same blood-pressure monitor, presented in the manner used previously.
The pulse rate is 50; bpm
